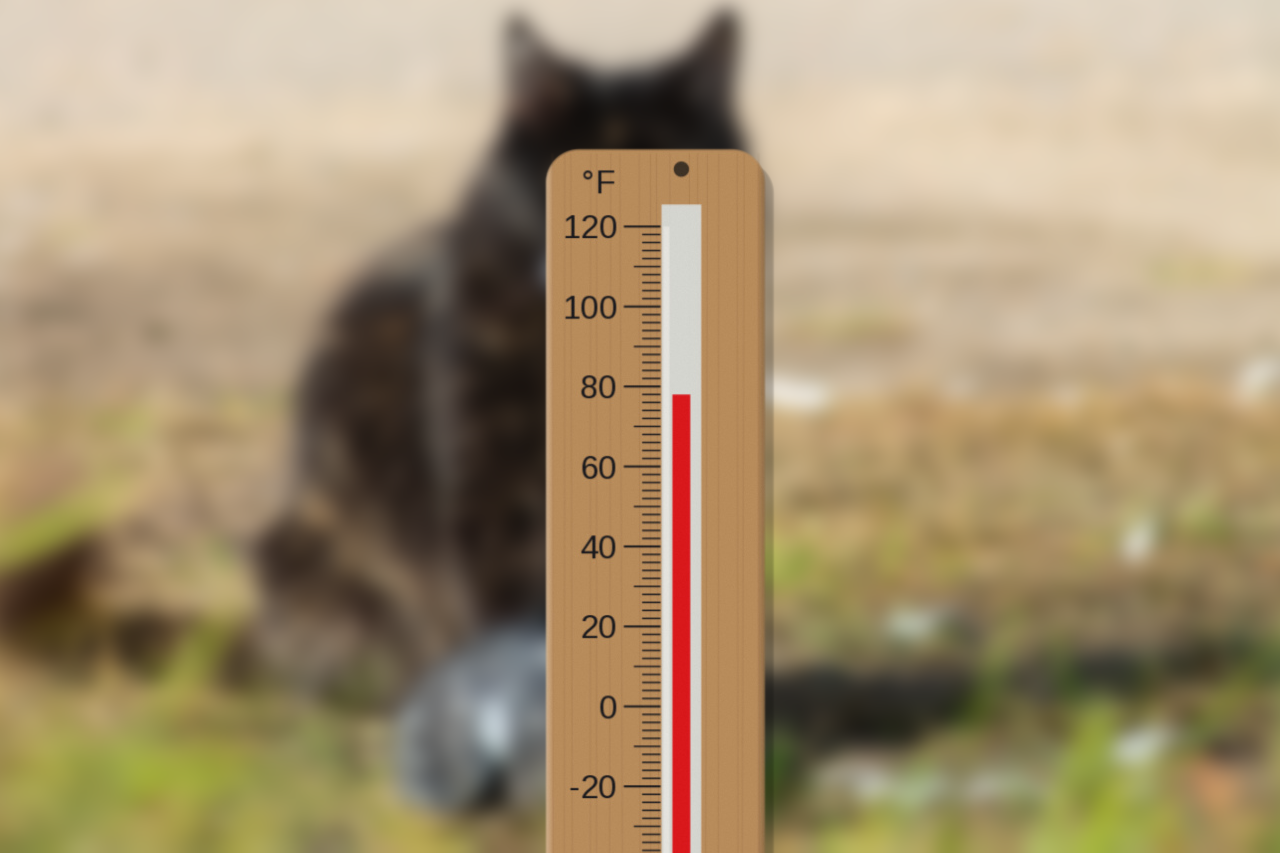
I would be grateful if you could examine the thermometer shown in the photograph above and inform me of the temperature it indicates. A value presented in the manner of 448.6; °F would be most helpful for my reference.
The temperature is 78; °F
